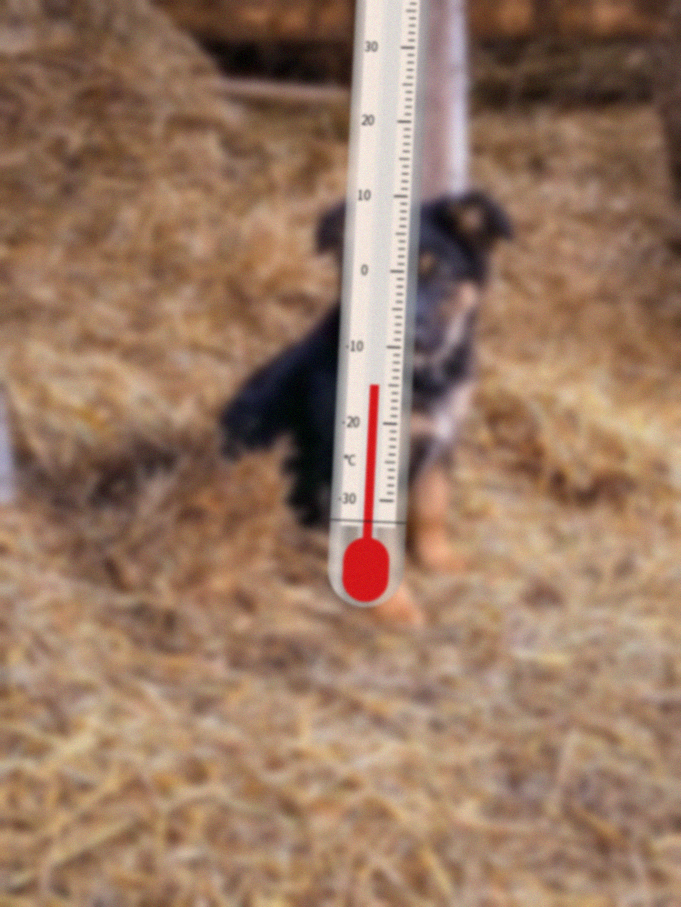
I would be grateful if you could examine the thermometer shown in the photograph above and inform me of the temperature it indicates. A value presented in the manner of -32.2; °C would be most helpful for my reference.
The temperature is -15; °C
